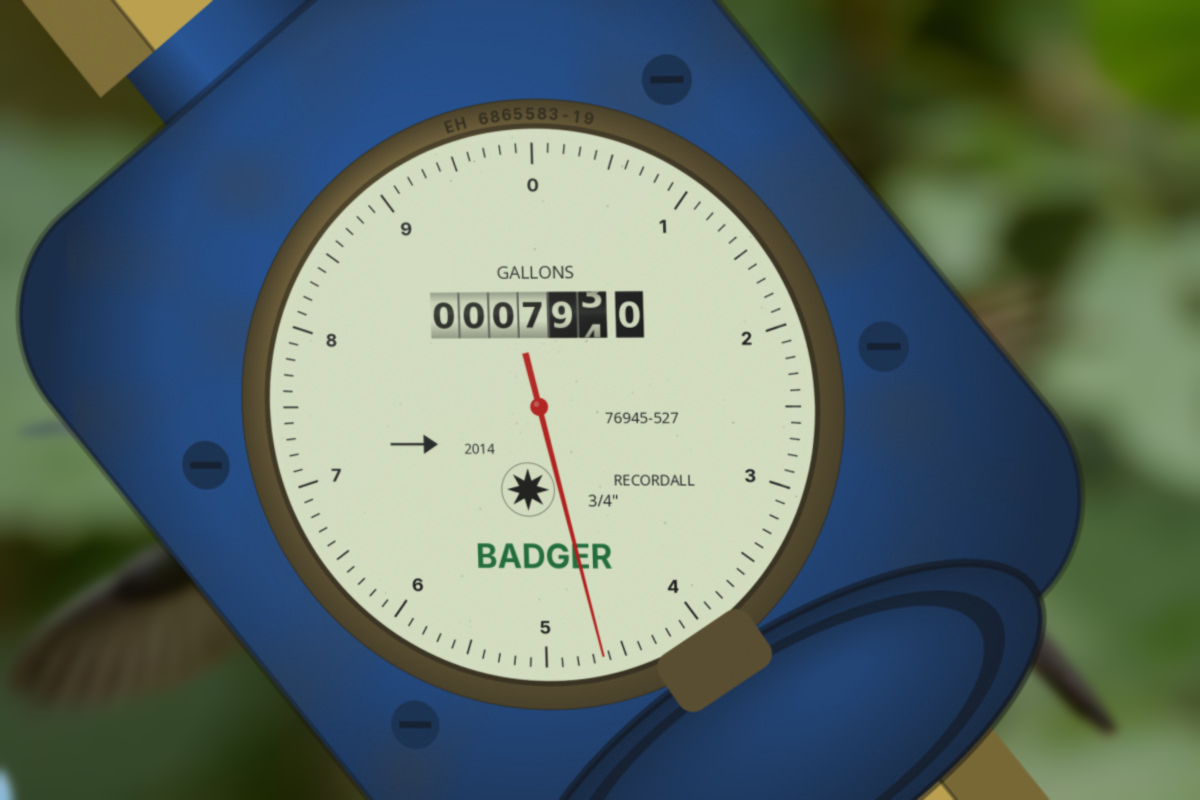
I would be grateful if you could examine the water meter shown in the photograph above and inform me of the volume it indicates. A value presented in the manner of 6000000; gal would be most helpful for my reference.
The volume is 7934.6; gal
